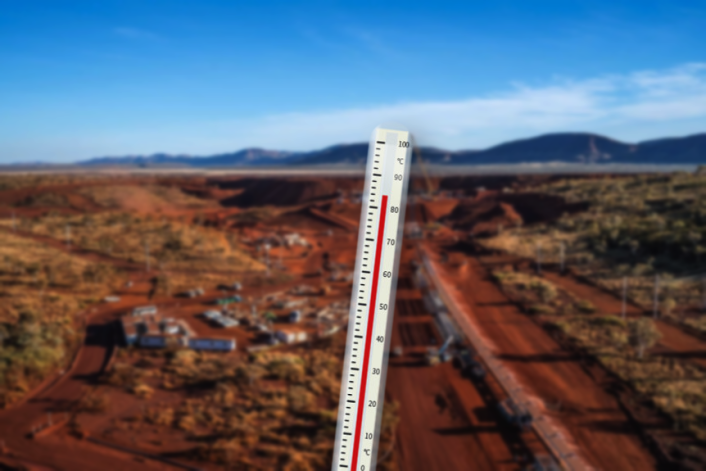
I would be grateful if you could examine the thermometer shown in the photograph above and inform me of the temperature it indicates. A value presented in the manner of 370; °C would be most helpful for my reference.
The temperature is 84; °C
